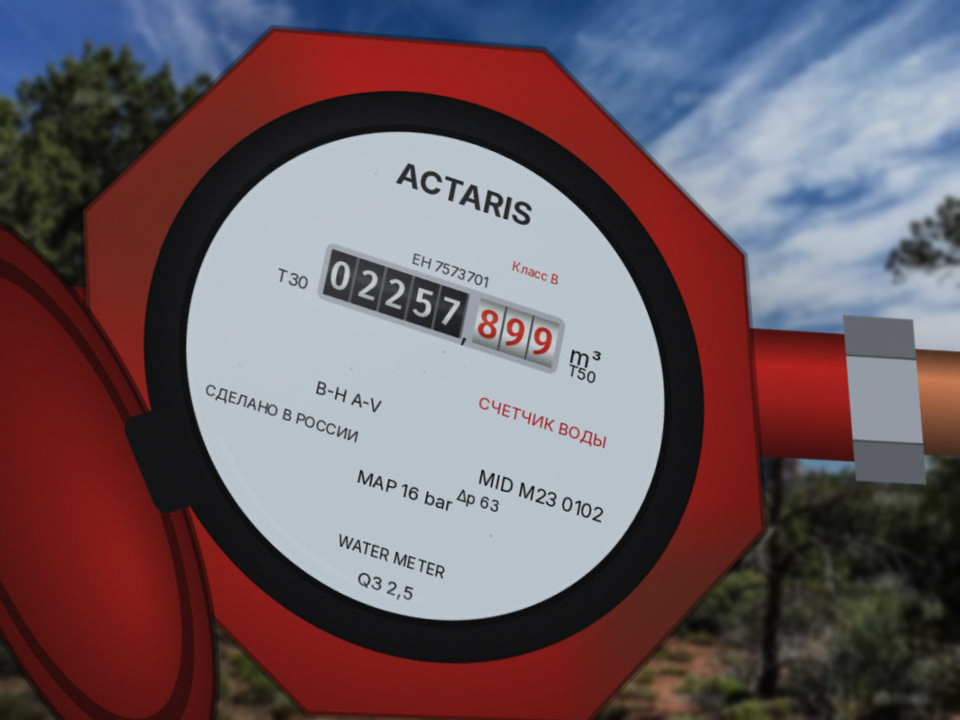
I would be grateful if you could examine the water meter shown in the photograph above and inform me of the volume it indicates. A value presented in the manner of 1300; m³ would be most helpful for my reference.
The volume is 2257.899; m³
